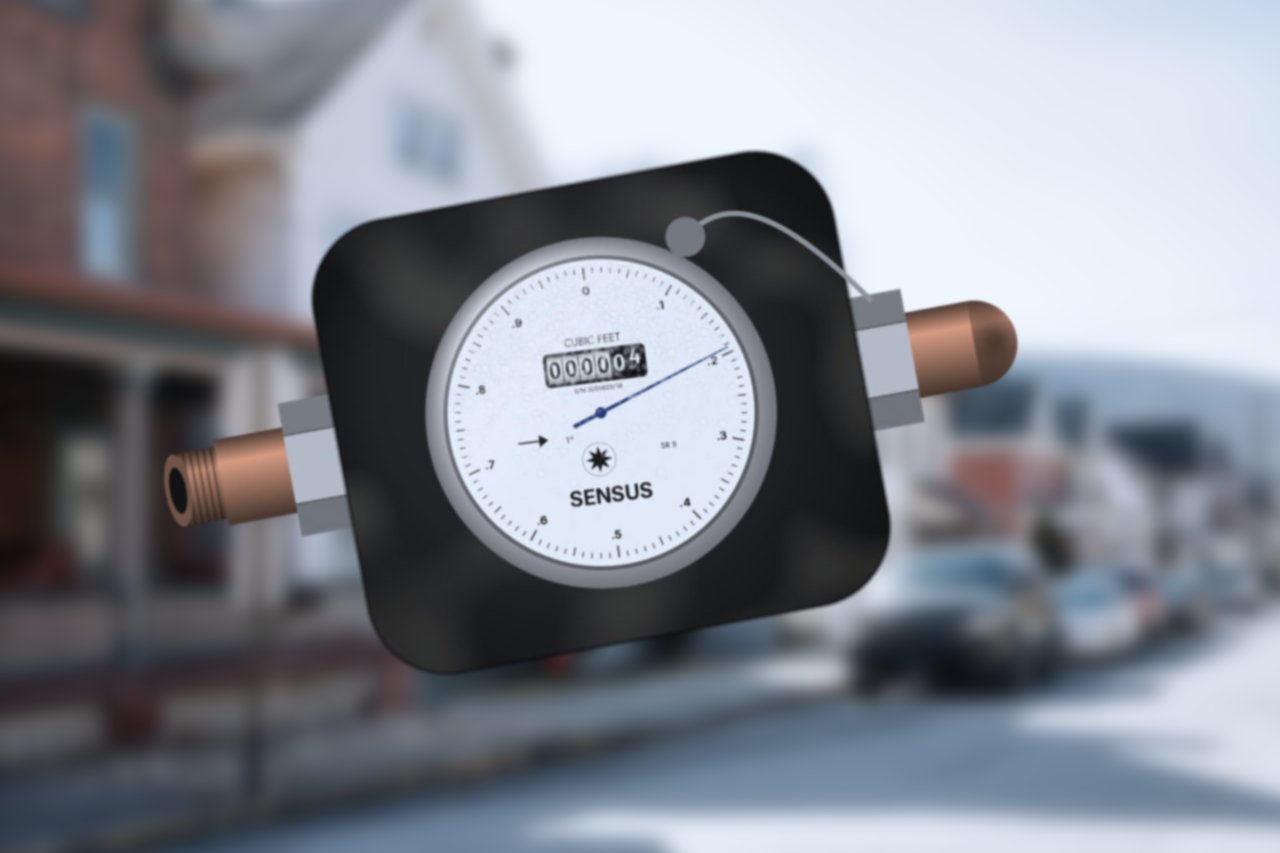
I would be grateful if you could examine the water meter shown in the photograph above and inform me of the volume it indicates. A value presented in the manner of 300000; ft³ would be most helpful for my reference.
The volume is 4.19; ft³
